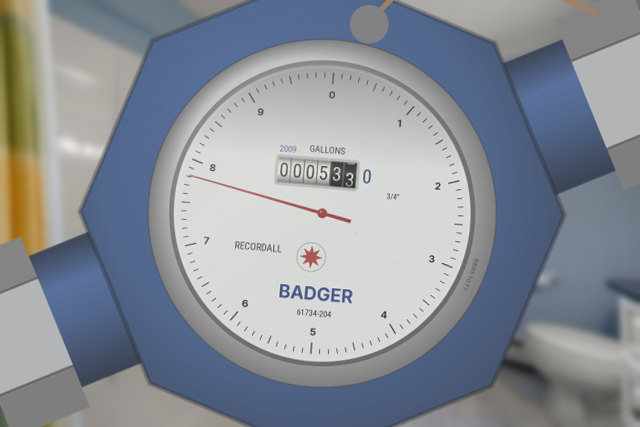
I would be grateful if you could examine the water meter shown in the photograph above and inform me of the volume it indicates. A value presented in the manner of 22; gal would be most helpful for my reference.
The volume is 5327.8; gal
